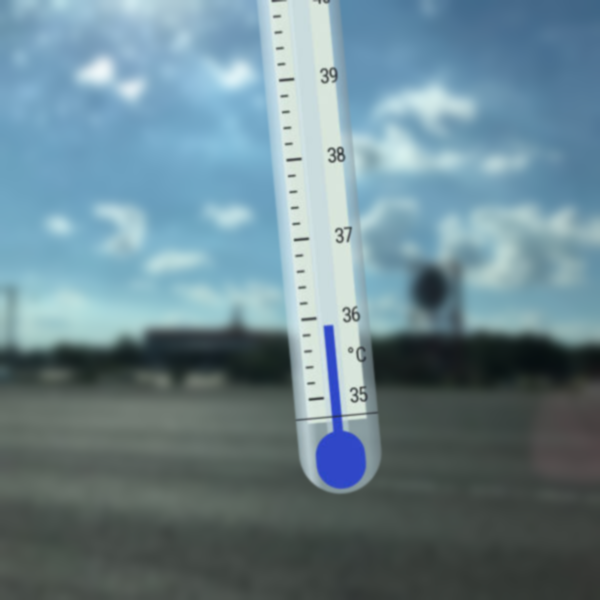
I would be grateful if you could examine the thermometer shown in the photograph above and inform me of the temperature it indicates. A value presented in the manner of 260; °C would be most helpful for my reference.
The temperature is 35.9; °C
